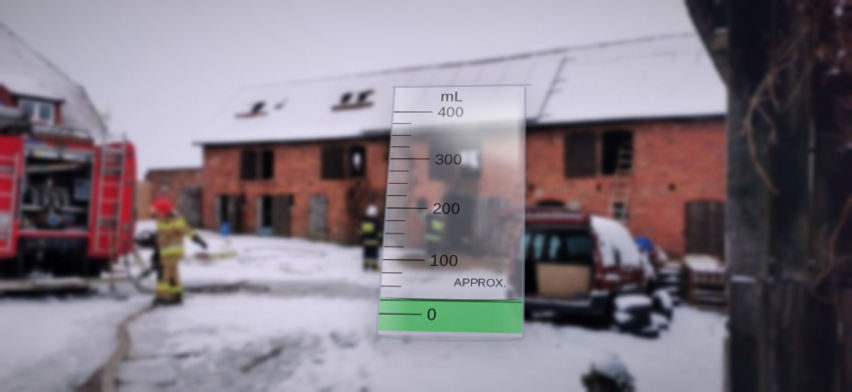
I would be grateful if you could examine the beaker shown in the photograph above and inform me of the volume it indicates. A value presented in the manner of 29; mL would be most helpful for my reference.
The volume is 25; mL
